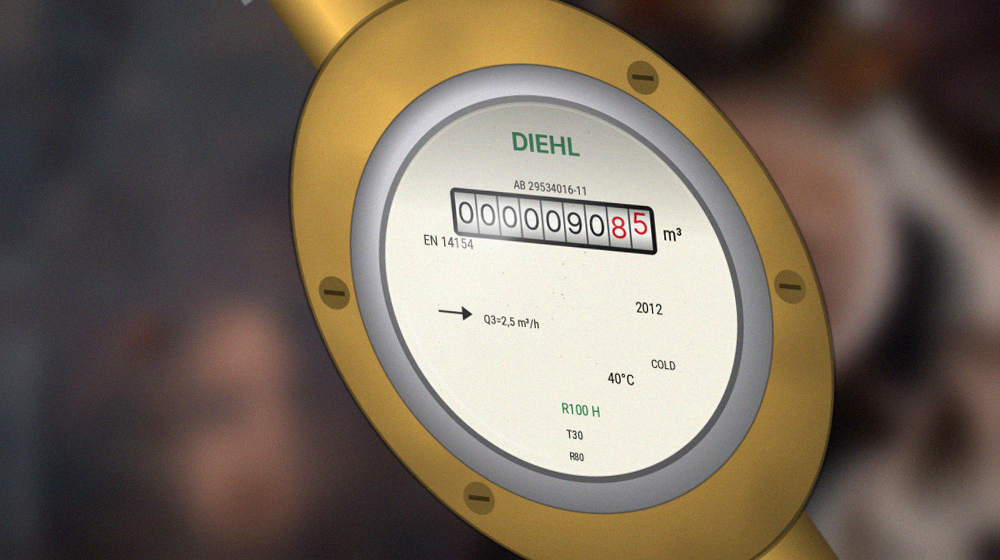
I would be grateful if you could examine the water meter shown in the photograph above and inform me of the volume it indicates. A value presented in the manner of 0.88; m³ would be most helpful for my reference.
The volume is 90.85; m³
